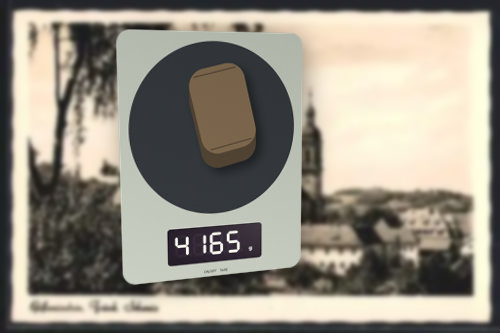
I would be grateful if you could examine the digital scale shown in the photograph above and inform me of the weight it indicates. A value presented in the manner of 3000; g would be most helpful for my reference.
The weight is 4165; g
